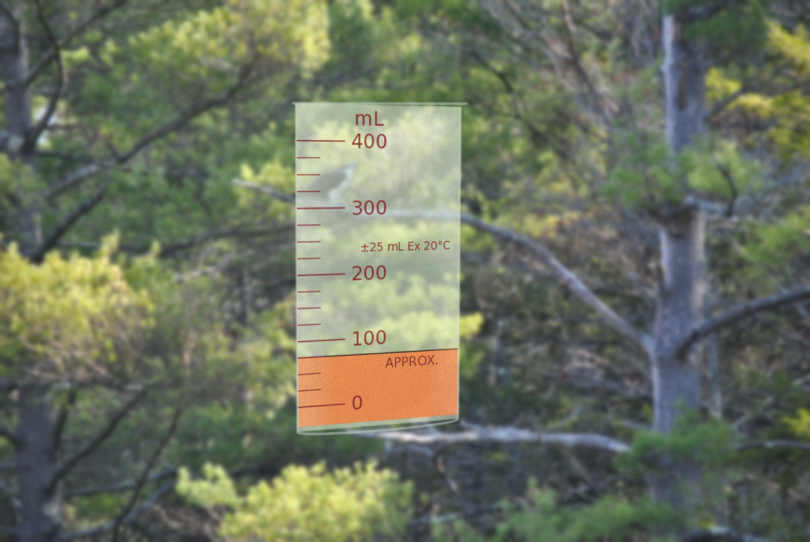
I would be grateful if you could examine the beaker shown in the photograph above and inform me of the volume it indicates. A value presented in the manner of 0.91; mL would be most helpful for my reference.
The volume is 75; mL
